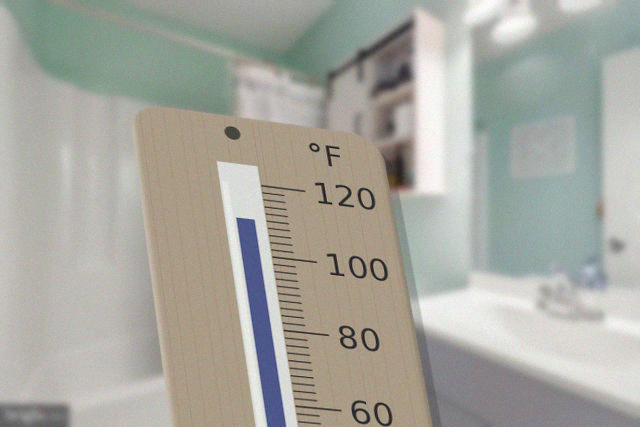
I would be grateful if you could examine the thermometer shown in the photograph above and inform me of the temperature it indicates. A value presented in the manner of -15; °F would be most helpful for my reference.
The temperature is 110; °F
